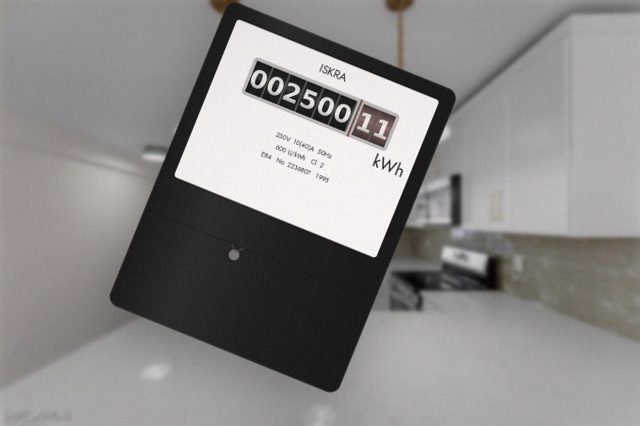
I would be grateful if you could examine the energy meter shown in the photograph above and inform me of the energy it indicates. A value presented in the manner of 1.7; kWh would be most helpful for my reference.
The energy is 2500.11; kWh
